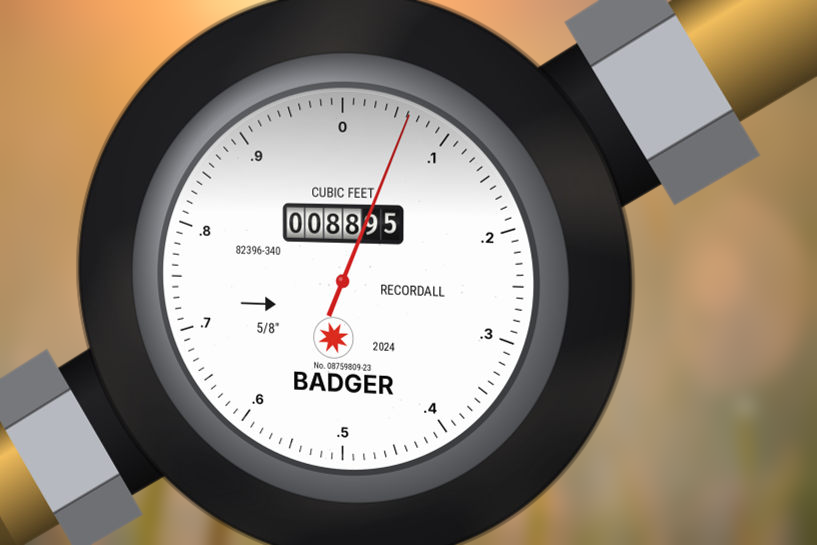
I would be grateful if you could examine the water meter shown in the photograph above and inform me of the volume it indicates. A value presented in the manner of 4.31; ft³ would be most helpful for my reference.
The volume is 8895.06; ft³
